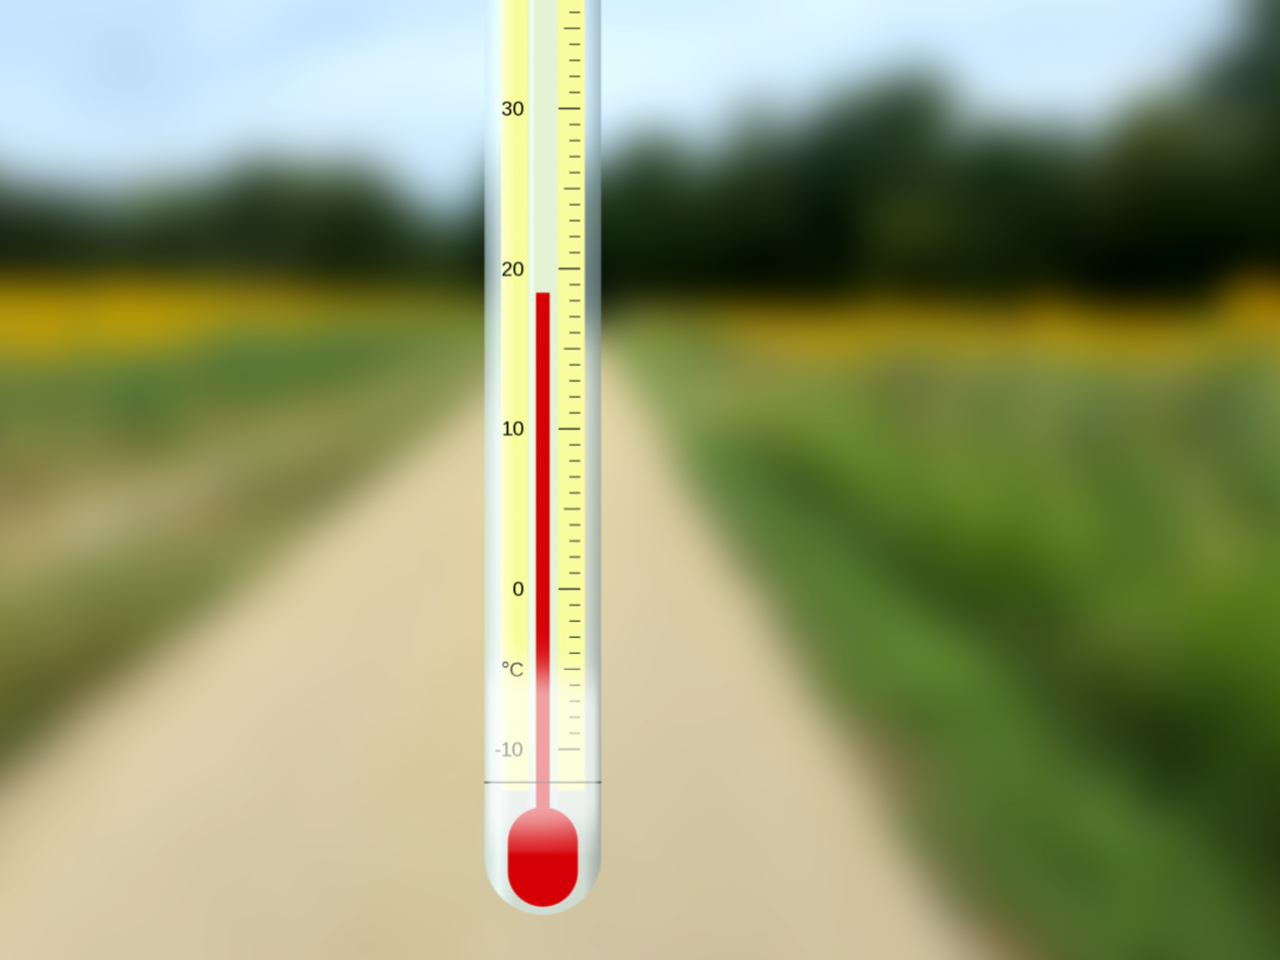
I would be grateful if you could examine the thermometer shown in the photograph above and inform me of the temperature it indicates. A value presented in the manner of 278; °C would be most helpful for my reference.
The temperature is 18.5; °C
